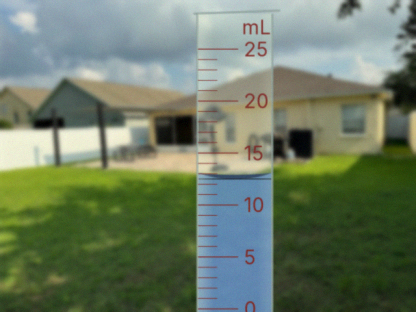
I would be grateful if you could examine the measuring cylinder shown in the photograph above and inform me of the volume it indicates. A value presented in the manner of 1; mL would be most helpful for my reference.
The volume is 12.5; mL
